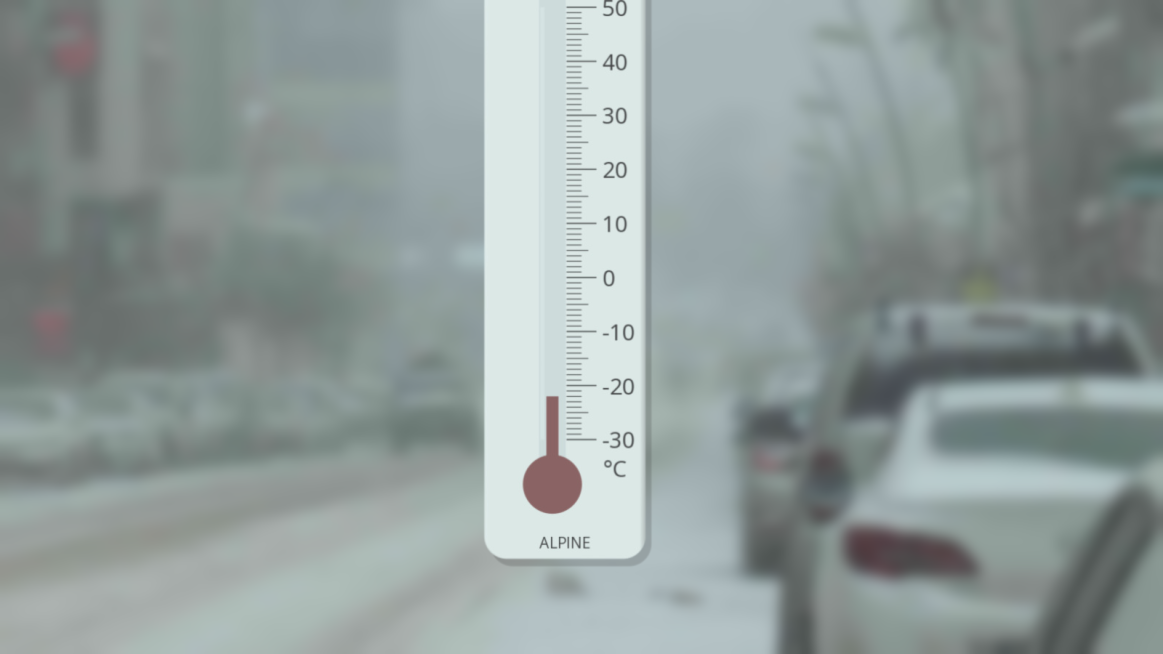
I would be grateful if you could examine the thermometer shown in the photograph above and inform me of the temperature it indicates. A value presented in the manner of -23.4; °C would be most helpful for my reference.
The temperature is -22; °C
